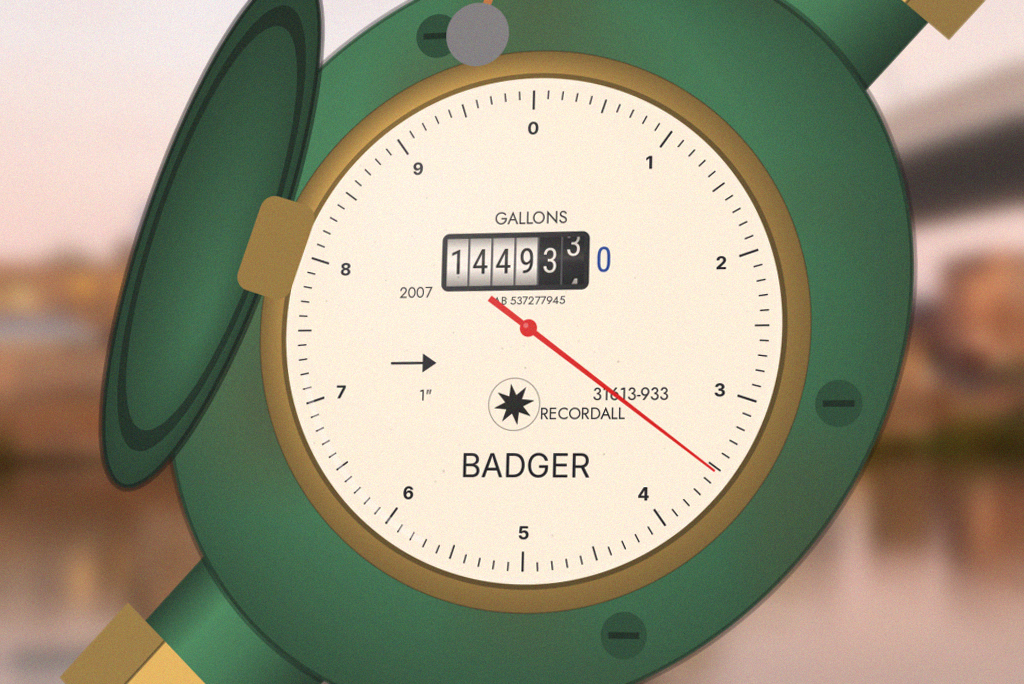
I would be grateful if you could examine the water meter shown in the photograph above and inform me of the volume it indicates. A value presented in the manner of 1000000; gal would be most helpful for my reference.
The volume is 1449333.5; gal
